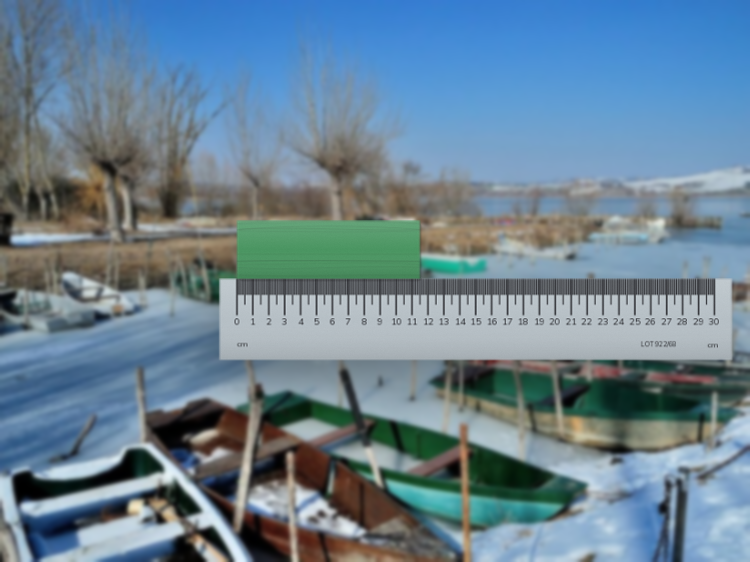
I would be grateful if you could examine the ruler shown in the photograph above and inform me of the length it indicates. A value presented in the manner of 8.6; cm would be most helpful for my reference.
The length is 11.5; cm
